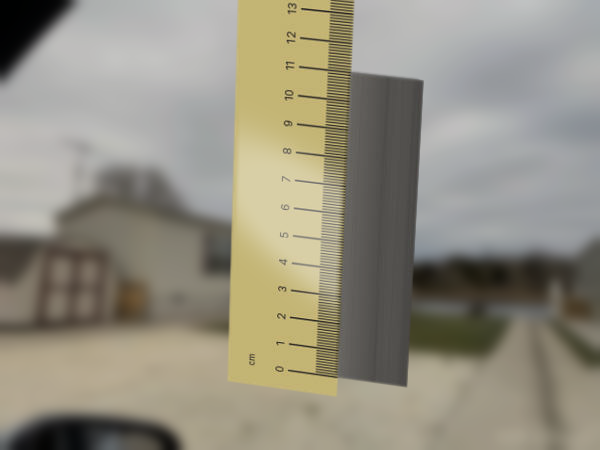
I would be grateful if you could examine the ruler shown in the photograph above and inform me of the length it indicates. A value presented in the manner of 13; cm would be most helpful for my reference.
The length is 11; cm
